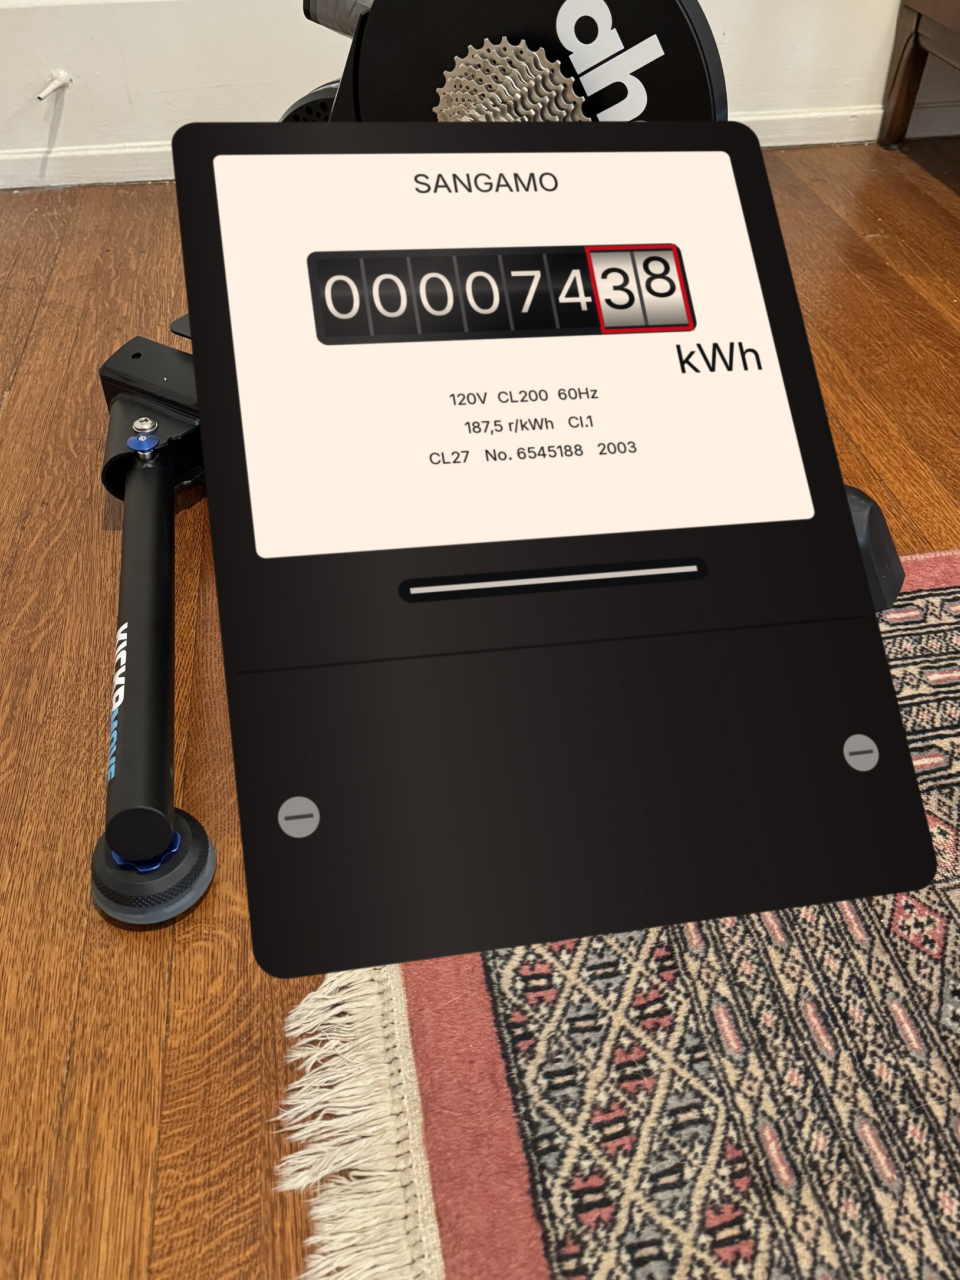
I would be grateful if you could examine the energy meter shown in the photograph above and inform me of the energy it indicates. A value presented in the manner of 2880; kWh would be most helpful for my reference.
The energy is 74.38; kWh
